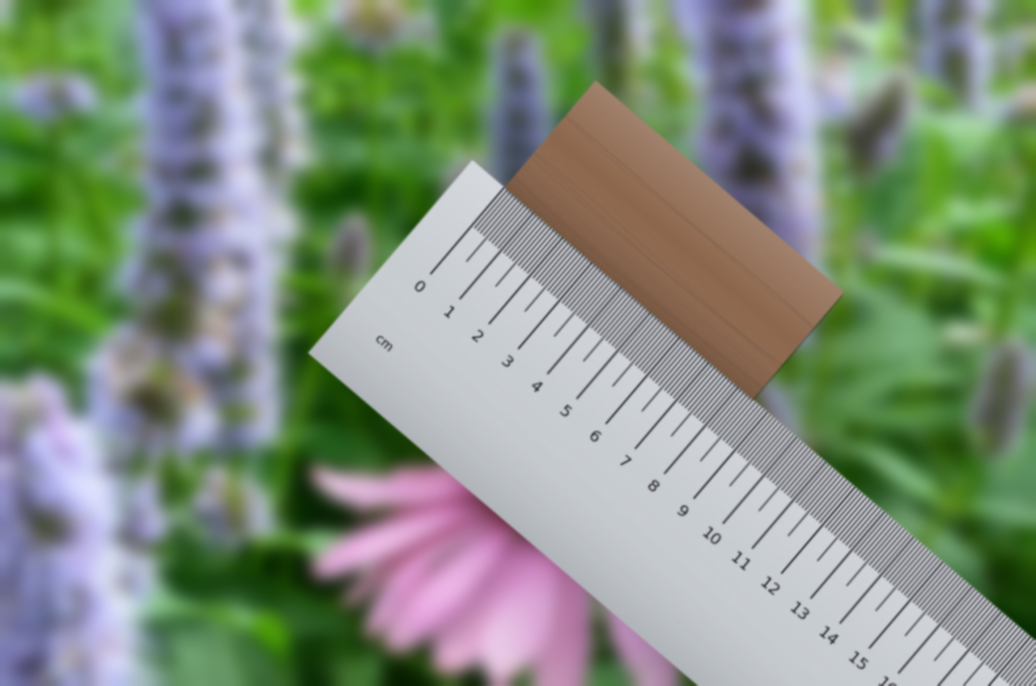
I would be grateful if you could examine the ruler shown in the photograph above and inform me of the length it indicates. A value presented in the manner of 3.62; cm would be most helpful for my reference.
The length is 8.5; cm
